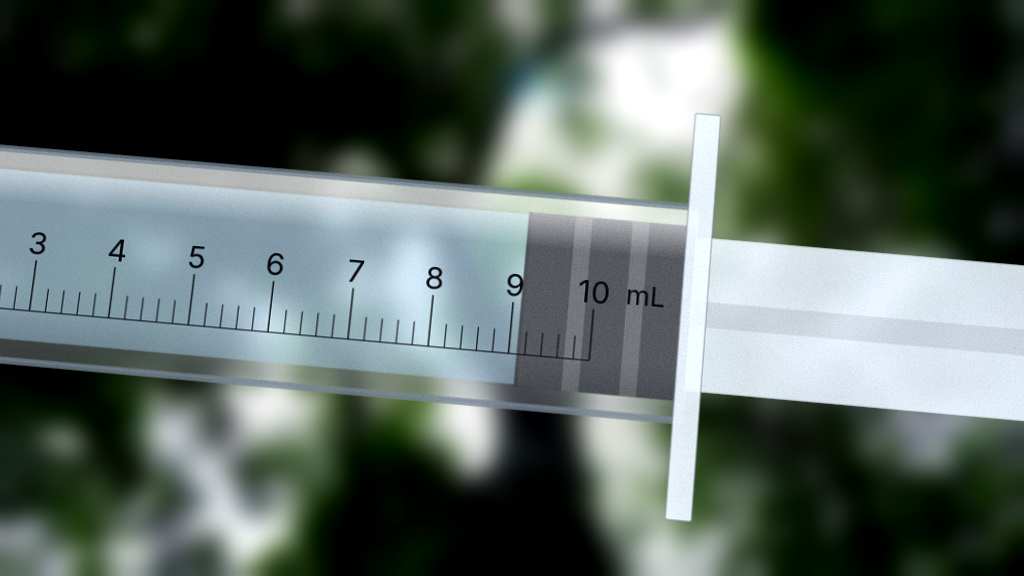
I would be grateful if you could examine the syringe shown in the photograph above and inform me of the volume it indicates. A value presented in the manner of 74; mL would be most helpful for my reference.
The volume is 9.1; mL
